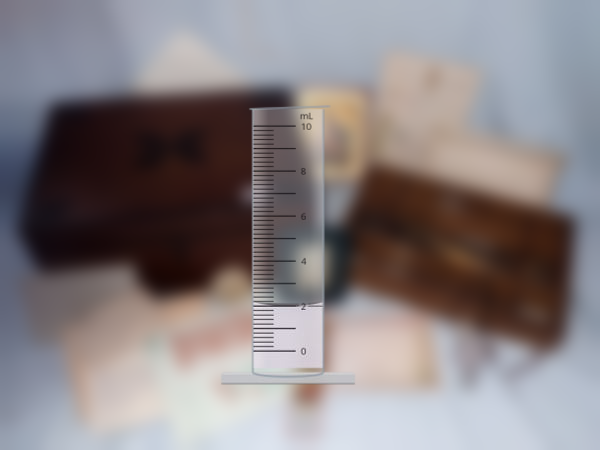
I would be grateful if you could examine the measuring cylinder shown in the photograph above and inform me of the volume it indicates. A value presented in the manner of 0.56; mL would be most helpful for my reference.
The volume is 2; mL
